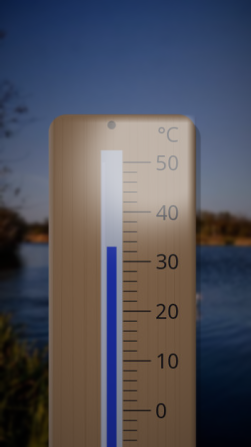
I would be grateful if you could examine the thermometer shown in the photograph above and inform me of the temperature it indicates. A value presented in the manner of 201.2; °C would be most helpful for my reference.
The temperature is 33; °C
